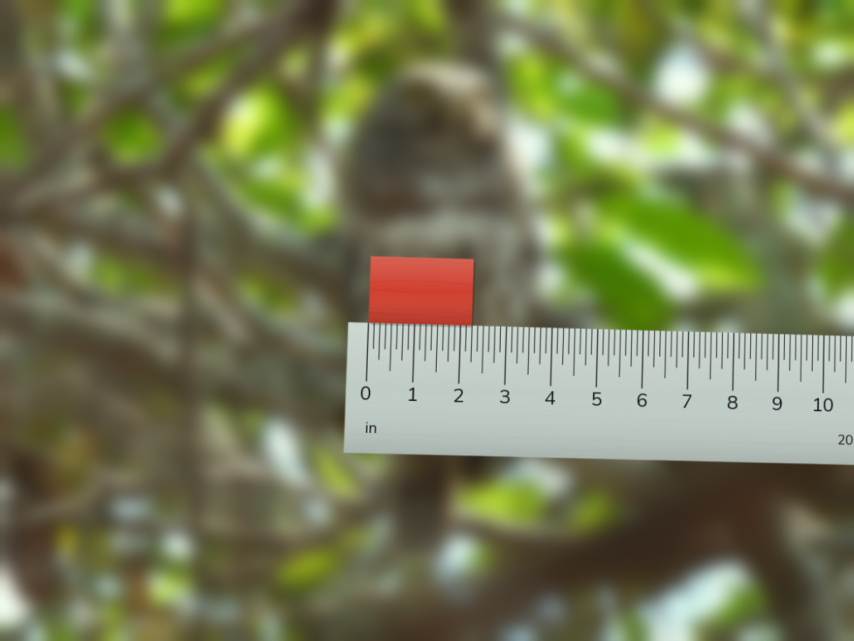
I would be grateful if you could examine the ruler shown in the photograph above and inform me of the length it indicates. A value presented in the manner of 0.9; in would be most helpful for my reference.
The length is 2.25; in
